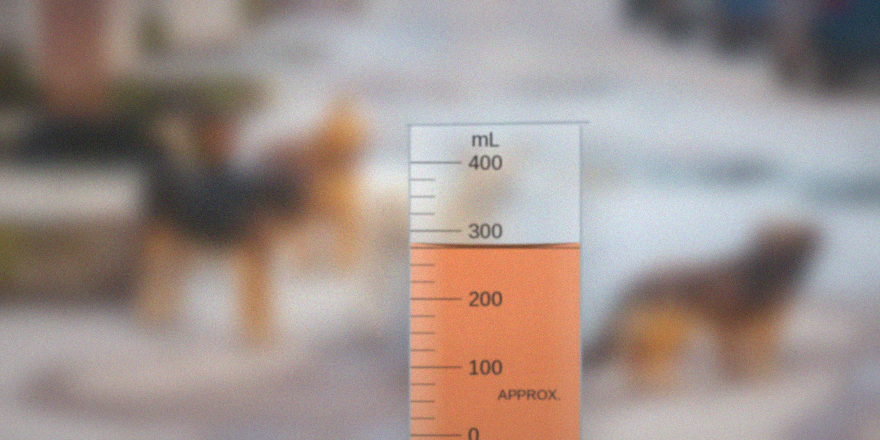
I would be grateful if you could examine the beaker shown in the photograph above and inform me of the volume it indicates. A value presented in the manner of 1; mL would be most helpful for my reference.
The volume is 275; mL
